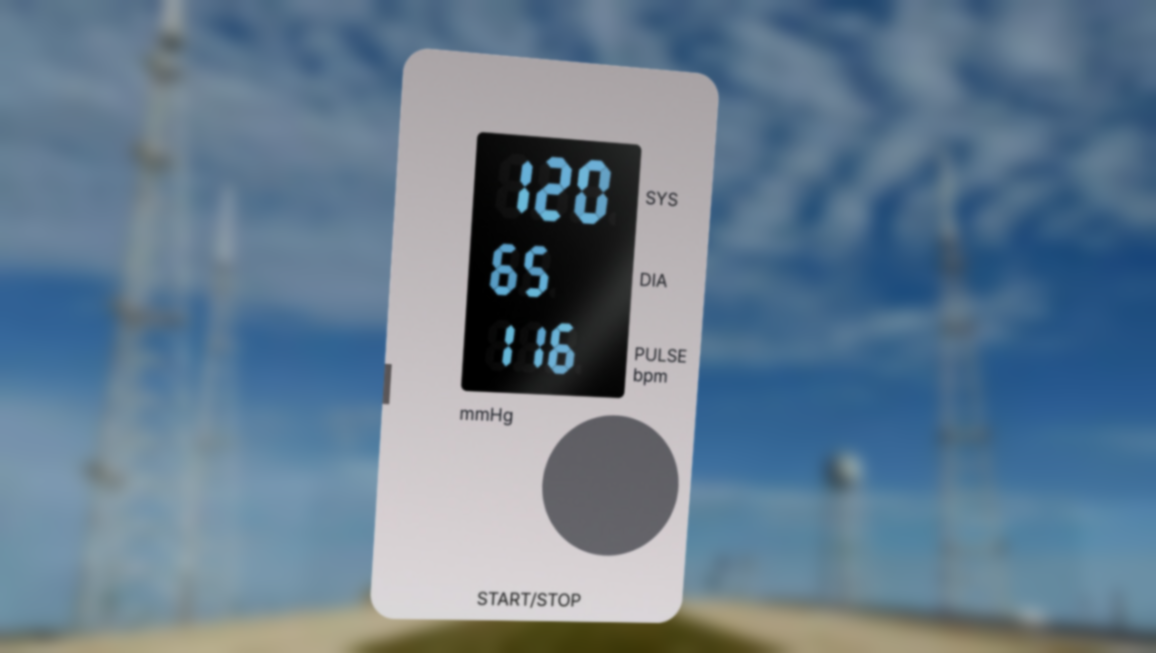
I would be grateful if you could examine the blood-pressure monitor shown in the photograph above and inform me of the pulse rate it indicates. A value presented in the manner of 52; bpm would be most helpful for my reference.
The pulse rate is 116; bpm
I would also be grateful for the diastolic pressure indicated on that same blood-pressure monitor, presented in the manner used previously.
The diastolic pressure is 65; mmHg
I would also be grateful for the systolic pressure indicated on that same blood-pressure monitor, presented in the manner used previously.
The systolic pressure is 120; mmHg
